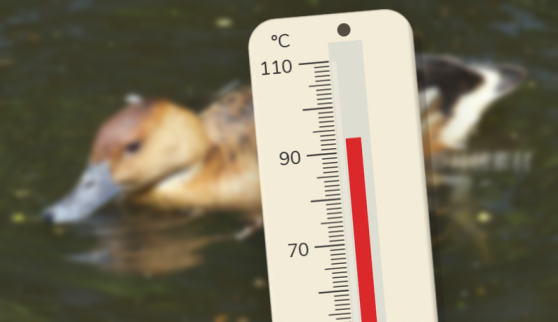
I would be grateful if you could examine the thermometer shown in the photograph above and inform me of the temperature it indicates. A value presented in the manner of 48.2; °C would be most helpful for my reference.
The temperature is 93; °C
